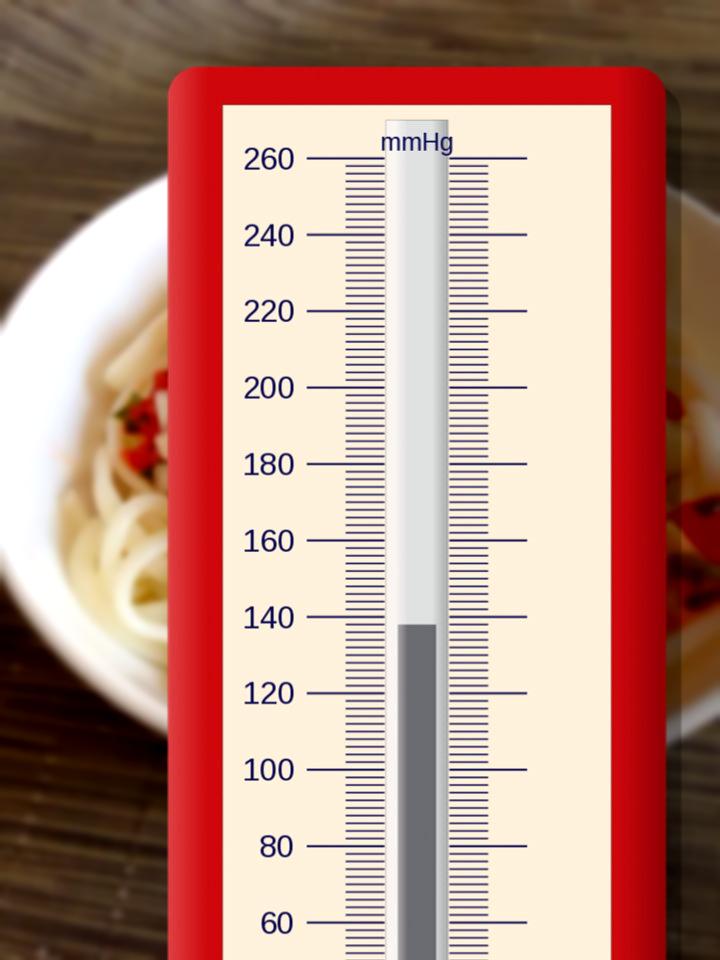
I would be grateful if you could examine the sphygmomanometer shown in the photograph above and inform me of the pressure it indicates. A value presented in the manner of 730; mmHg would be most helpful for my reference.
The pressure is 138; mmHg
